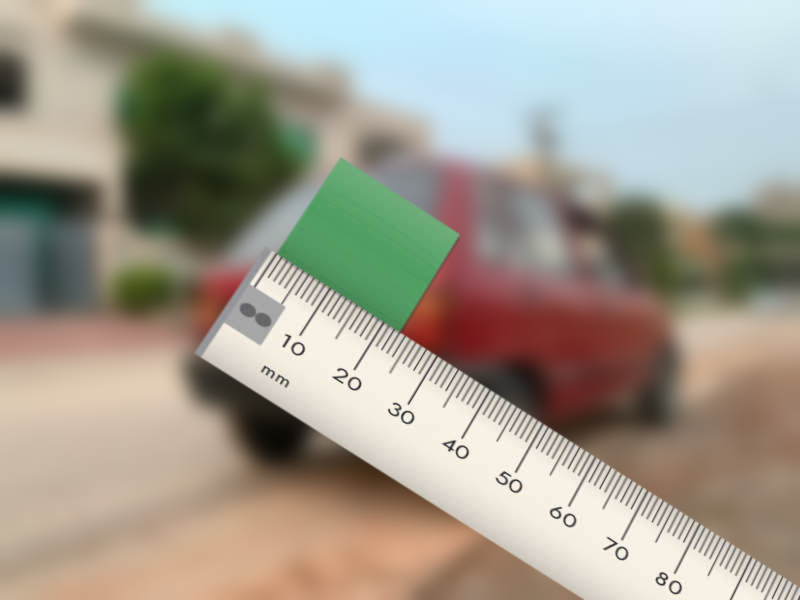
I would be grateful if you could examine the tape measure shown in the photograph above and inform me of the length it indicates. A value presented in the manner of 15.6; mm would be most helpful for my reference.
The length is 23; mm
